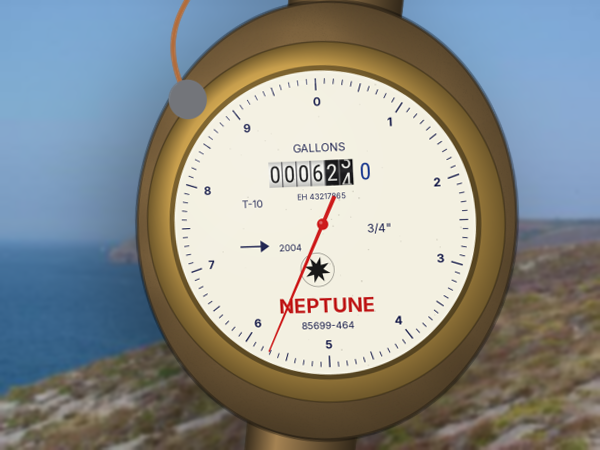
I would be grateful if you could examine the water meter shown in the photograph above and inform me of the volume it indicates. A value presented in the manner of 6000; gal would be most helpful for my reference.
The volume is 6235.7; gal
